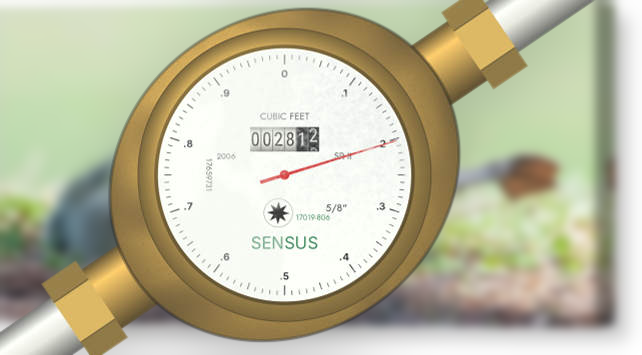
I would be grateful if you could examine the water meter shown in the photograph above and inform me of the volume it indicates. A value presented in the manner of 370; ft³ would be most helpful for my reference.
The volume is 2812.20; ft³
